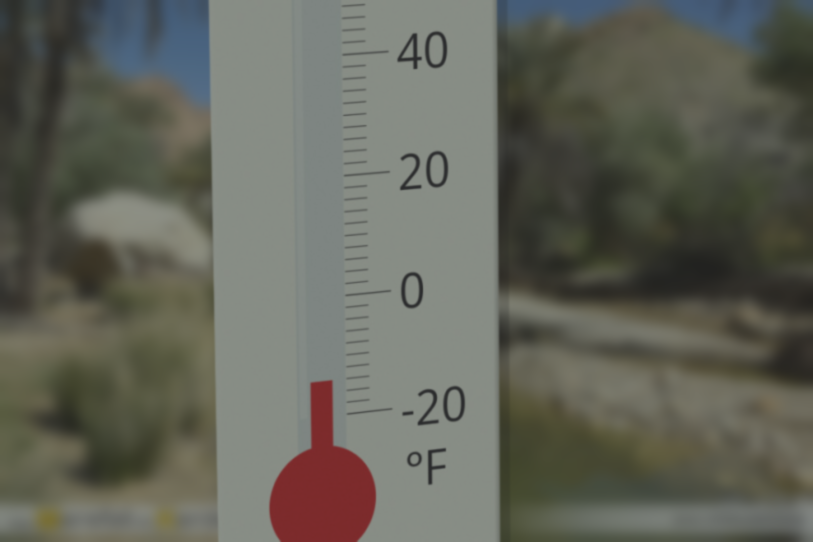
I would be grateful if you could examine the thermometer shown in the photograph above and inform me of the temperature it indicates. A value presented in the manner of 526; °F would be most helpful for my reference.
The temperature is -14; °F
